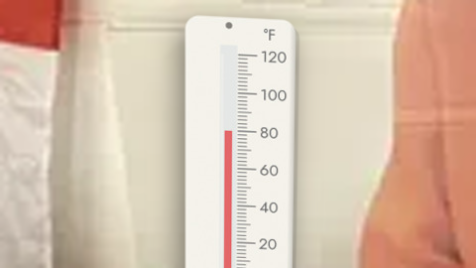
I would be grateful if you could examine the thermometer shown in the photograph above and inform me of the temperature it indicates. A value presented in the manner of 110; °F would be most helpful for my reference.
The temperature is 80; °F
